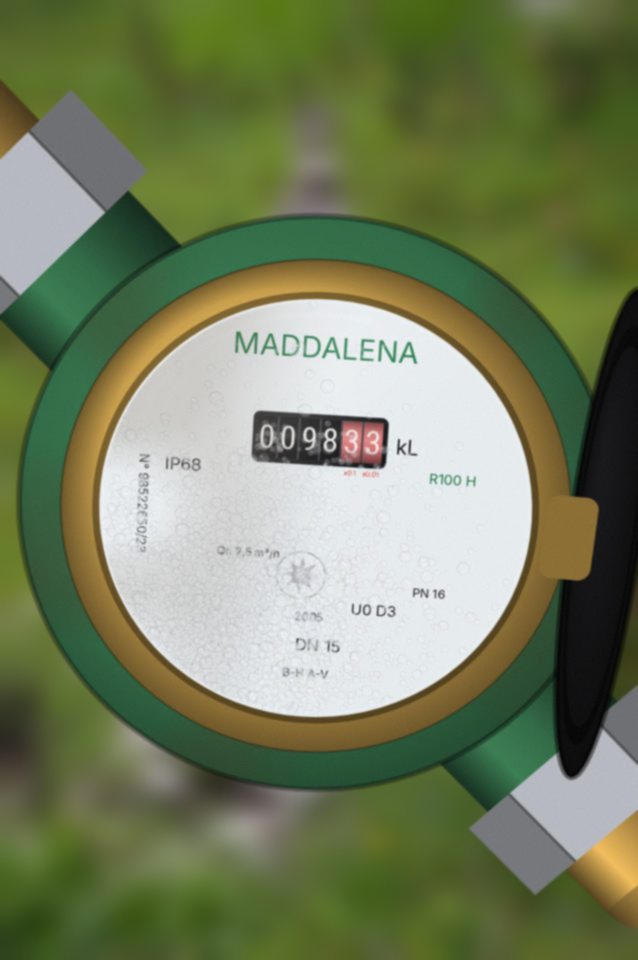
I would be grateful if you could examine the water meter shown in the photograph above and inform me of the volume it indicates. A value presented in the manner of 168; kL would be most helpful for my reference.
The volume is 98.33; kL
